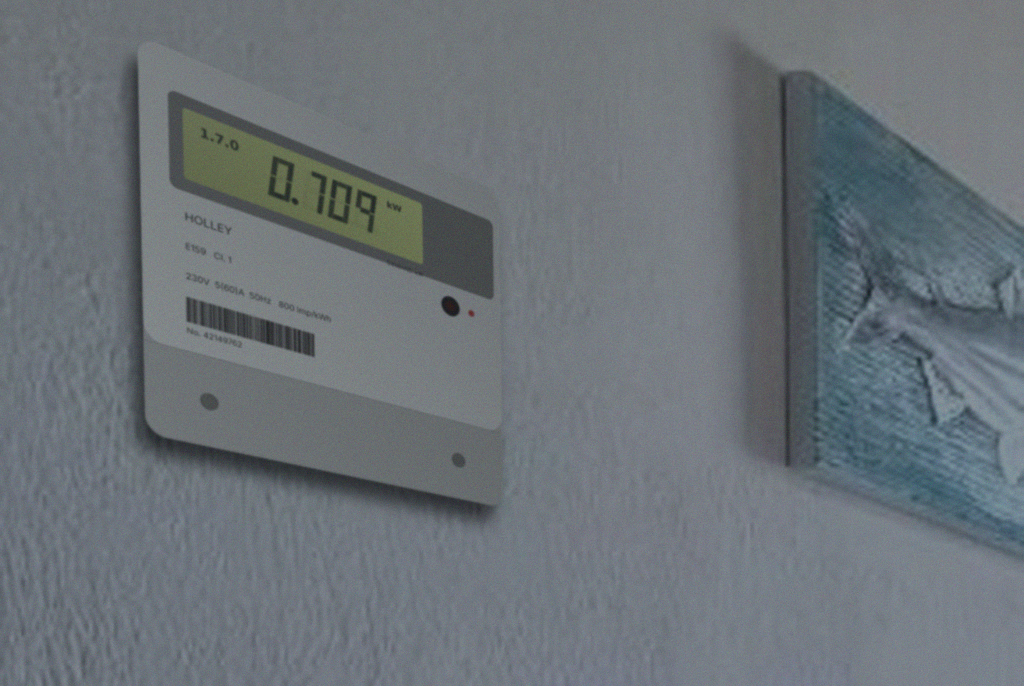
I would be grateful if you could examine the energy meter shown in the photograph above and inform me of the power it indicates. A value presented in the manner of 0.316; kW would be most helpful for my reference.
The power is 0.709; kW
